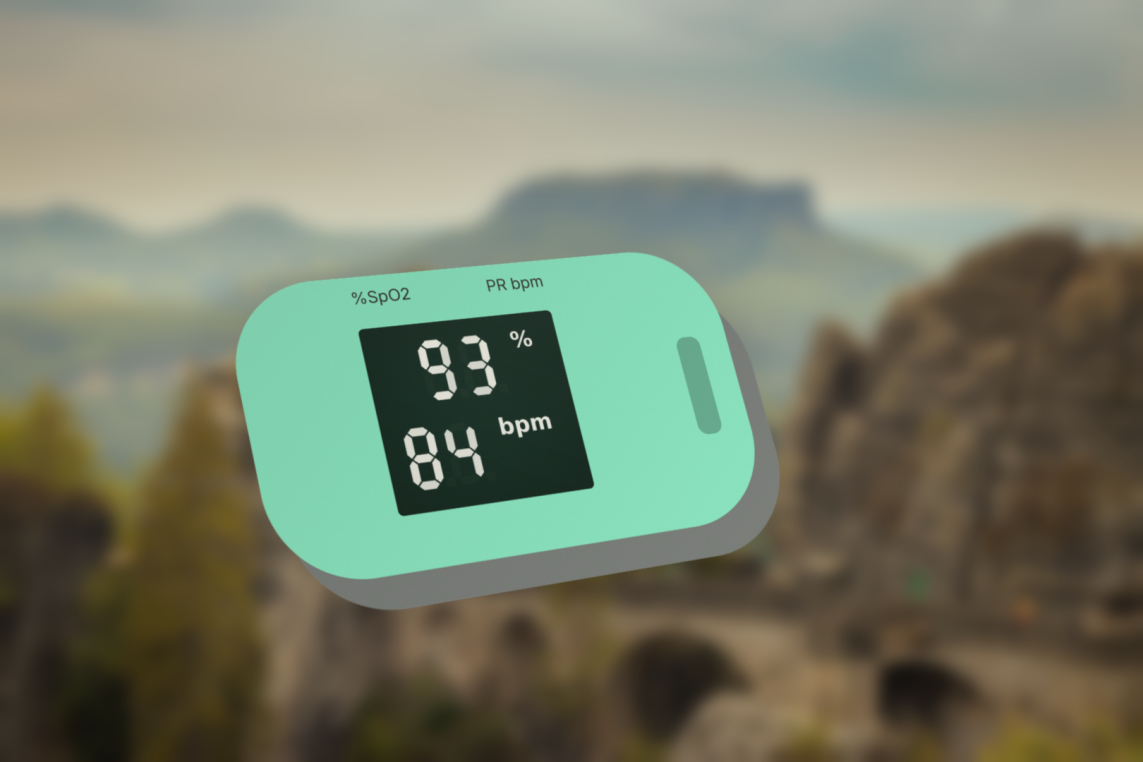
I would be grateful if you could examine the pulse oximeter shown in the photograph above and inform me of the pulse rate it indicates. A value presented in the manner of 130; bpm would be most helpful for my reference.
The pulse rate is 84; bpm
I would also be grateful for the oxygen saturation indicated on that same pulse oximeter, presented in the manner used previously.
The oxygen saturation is 93; %
